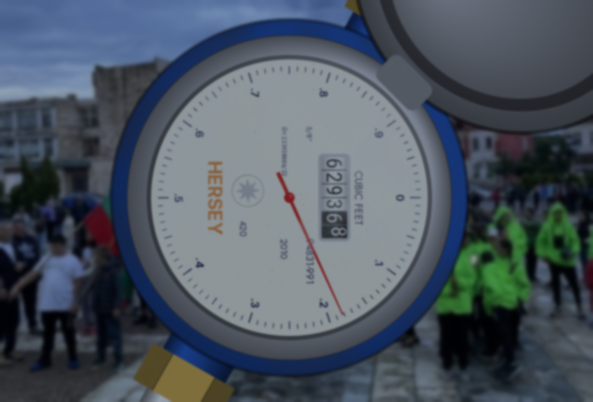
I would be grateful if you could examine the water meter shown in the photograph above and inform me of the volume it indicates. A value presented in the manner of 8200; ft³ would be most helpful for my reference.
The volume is 629368.18; ft³
